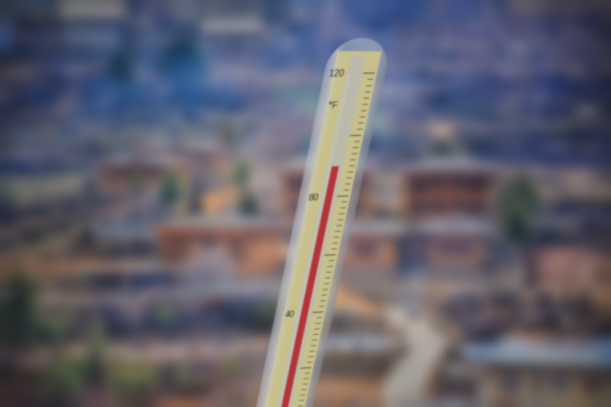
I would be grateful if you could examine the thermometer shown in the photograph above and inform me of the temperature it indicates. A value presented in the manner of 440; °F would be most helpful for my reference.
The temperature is 90; °F
